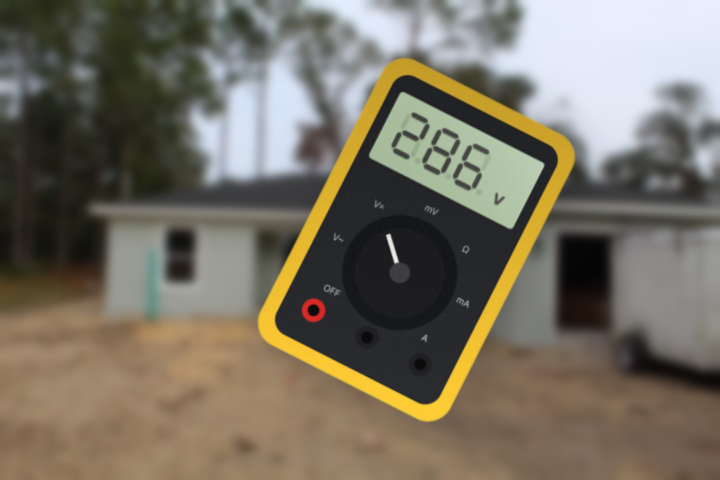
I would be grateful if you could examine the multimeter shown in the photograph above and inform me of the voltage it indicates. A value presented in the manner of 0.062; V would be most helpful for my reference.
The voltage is 286; V
